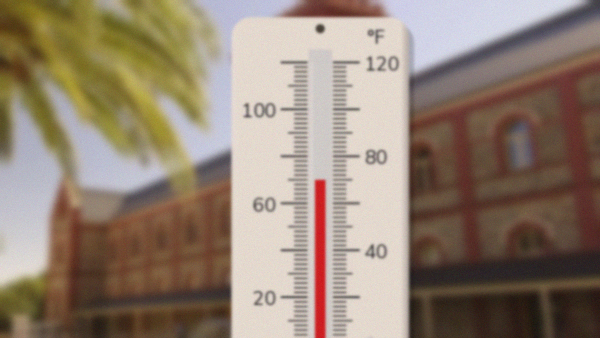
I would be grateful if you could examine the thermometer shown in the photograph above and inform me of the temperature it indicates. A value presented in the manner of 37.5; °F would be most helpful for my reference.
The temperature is 70; °F
